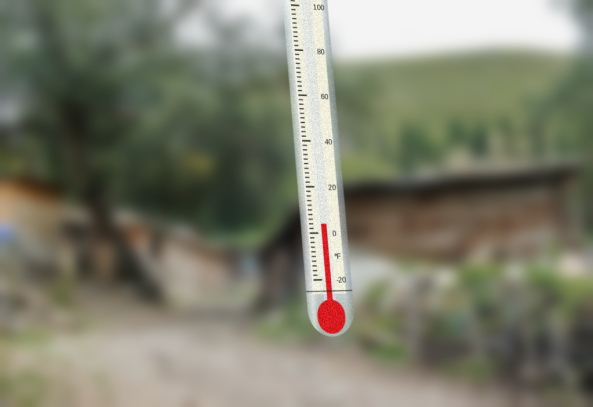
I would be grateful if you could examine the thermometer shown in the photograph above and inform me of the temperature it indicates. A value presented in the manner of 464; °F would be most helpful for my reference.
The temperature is 4; °F
